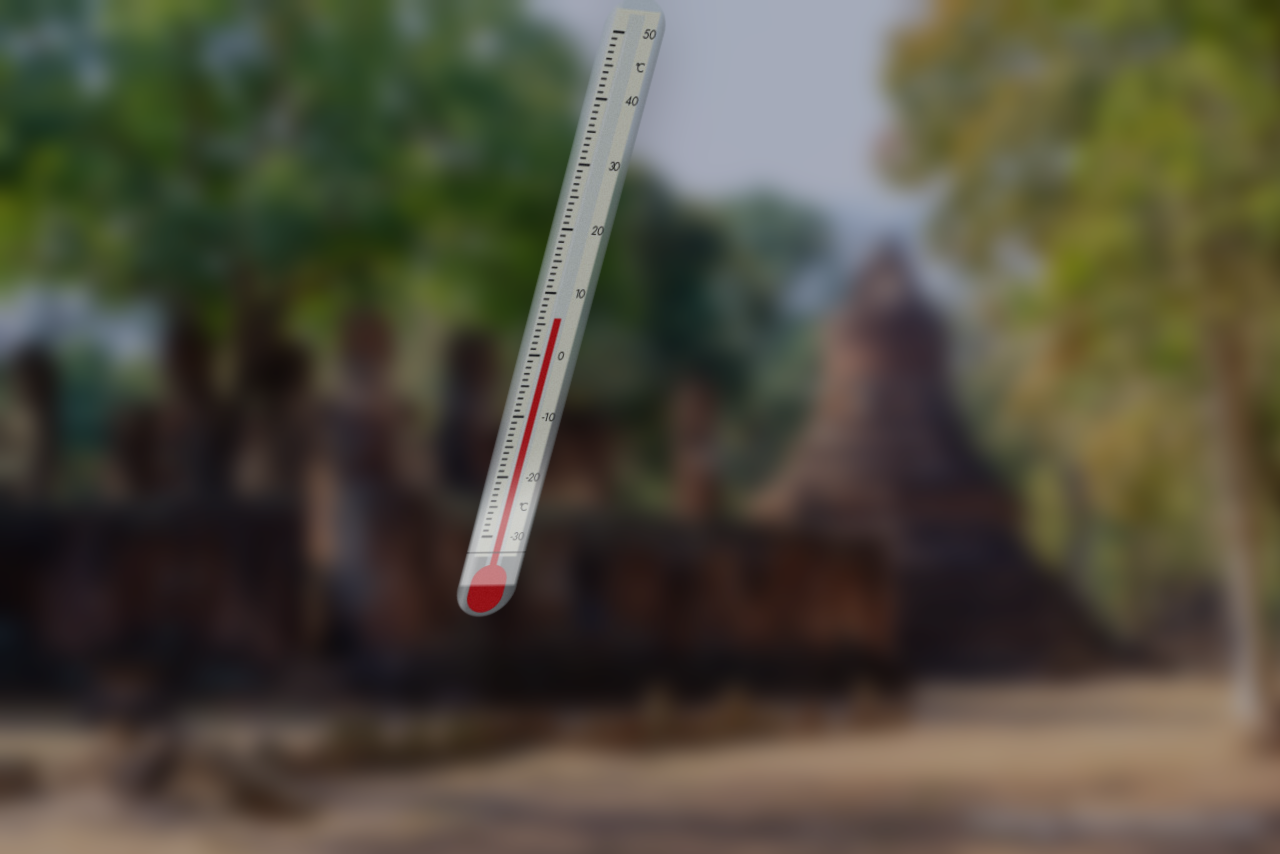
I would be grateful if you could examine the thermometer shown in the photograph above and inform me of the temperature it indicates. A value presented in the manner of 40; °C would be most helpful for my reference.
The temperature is 6; °C
